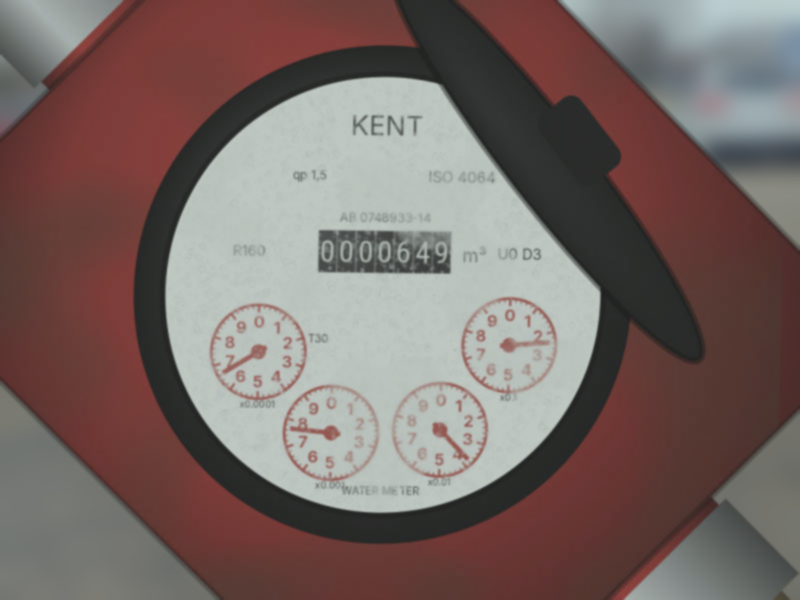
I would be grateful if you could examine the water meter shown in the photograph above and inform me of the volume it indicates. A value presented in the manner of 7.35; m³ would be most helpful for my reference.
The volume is 649.2376; m³
